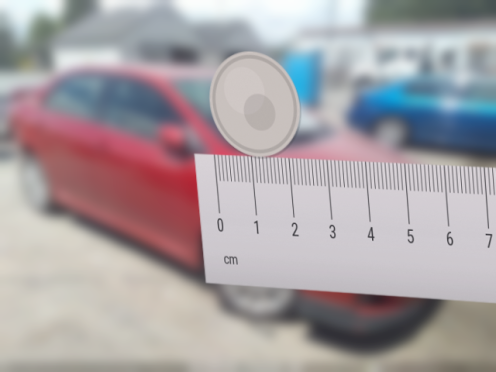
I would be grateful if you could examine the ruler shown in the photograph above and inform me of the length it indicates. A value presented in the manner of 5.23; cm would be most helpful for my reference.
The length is 2.4; cm
